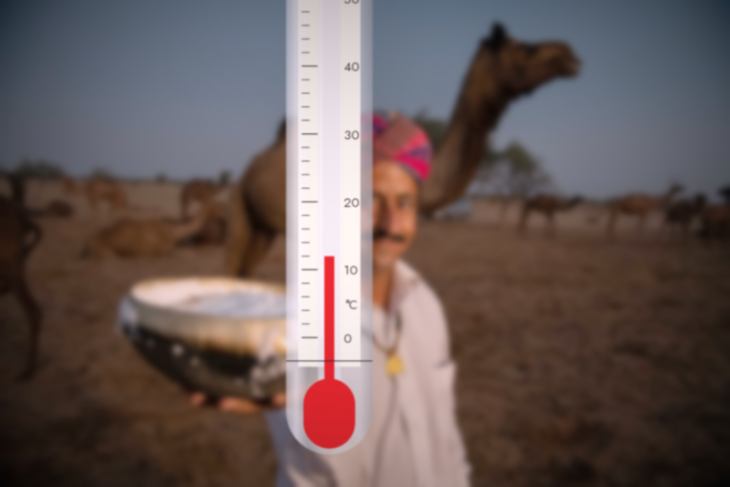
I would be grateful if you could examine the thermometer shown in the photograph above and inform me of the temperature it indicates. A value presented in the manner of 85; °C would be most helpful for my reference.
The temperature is 12; °C
